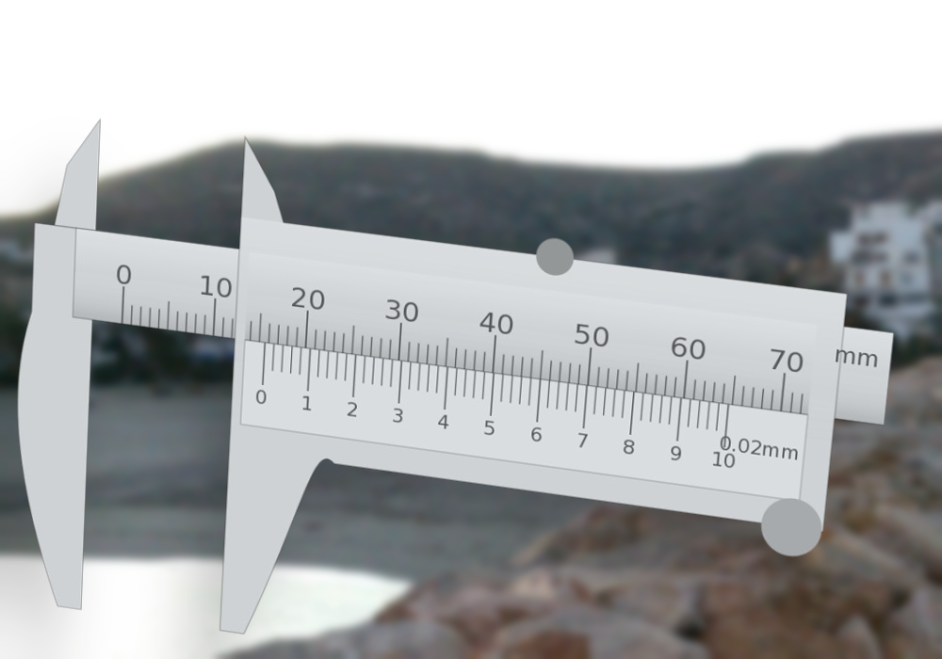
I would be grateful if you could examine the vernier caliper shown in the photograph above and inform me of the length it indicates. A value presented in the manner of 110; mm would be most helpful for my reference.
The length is 15.6; mm
